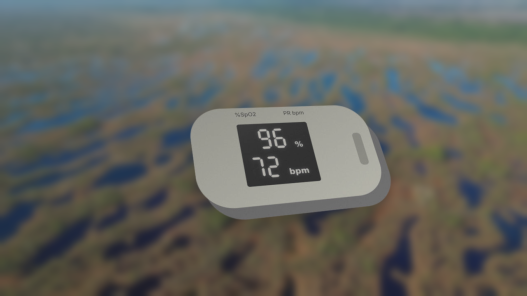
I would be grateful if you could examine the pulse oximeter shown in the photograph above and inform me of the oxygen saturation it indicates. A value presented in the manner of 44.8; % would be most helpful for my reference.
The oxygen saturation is 96; %
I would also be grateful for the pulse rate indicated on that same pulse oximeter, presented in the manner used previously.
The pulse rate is 72; bpm
